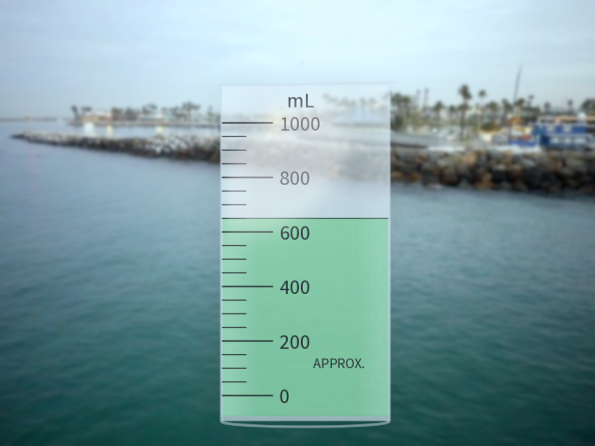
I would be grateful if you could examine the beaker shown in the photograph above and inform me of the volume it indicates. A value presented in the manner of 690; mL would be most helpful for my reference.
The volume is 650; mL
